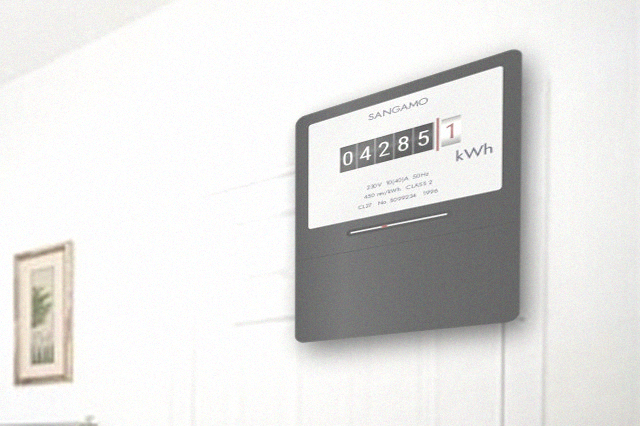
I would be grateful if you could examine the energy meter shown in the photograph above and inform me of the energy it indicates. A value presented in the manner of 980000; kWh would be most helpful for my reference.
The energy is 4285.1; kWh
